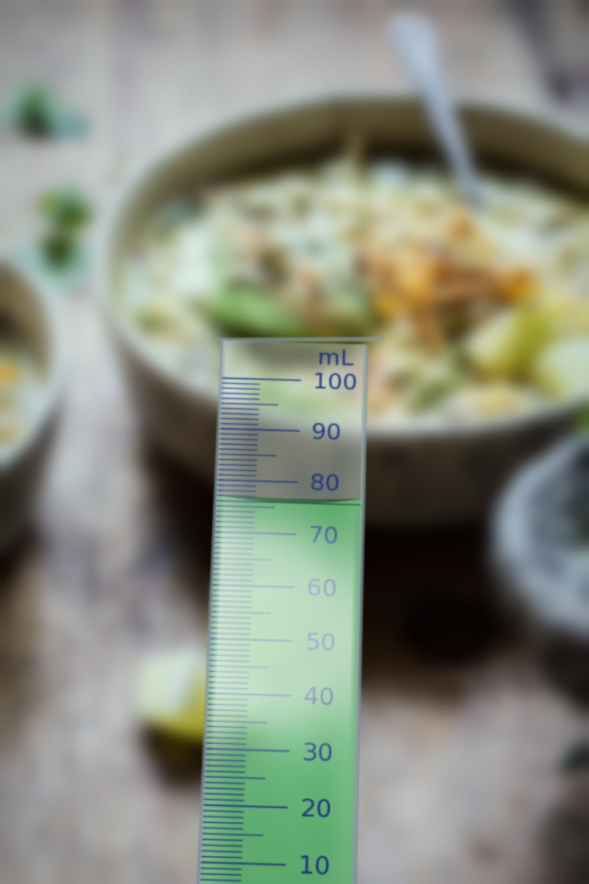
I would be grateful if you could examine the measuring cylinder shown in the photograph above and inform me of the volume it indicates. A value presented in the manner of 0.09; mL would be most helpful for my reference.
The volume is 76; mL
